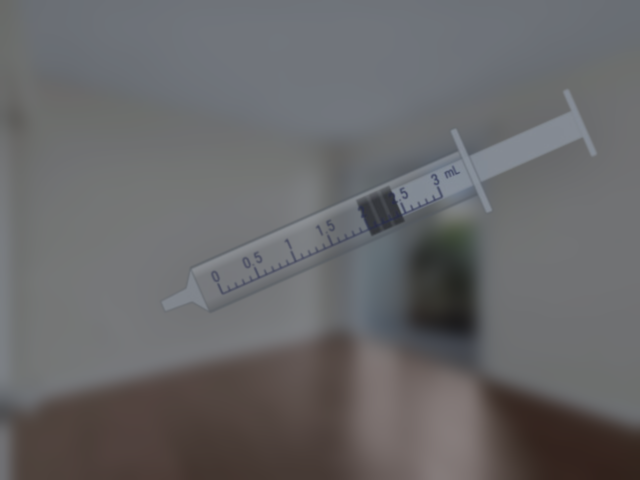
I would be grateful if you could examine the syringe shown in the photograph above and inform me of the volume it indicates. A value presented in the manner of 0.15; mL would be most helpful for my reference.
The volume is 2; mL
